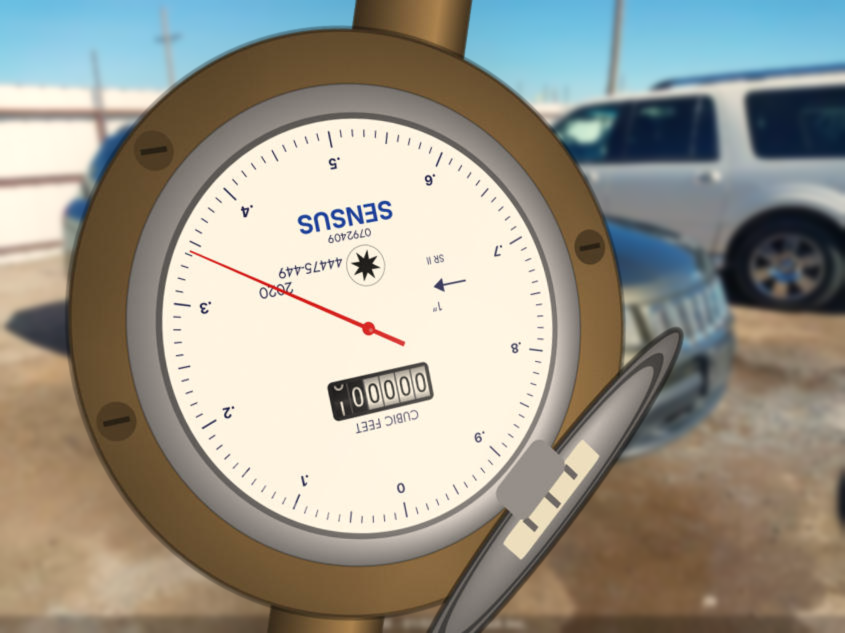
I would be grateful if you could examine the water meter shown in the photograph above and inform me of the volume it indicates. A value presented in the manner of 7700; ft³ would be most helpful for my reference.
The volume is 1.34; ft³
